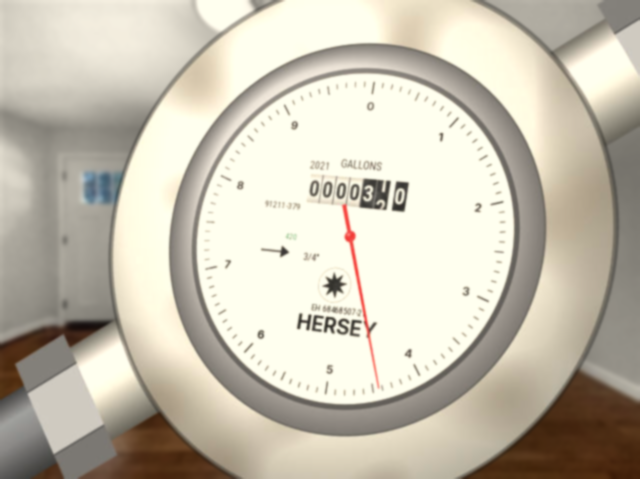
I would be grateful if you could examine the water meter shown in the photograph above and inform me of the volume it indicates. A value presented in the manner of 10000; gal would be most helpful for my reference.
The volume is 314.4; gal
